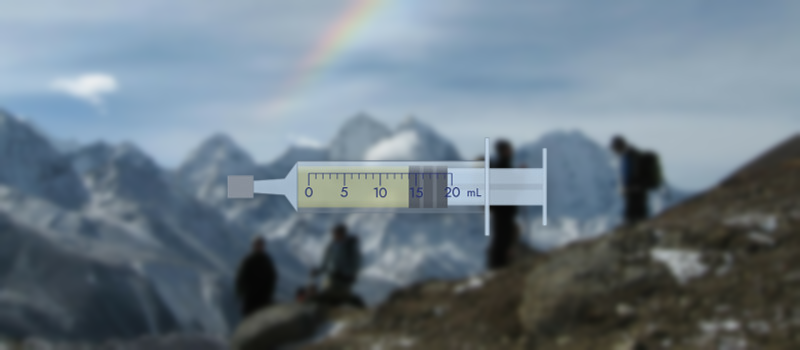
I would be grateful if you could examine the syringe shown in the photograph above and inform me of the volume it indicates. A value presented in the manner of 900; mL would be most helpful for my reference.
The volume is 14; mL
